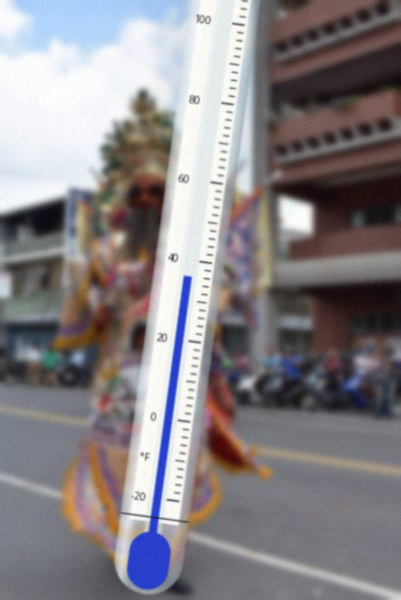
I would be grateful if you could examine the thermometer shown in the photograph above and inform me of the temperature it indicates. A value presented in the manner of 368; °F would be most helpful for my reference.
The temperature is 36; °F
